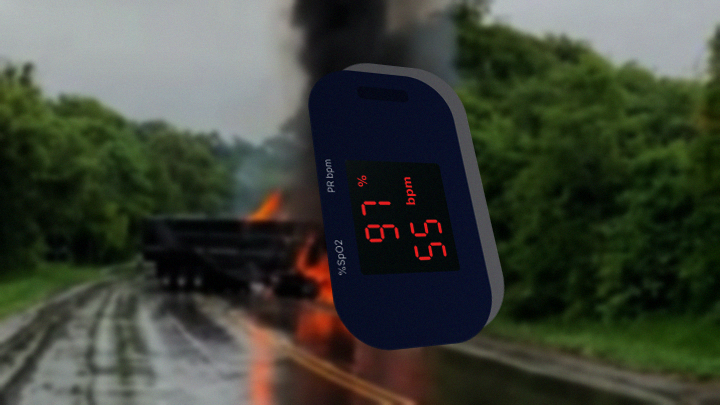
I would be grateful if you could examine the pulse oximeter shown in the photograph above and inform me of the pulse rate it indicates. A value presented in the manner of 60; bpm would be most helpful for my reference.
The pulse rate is 55; bpm
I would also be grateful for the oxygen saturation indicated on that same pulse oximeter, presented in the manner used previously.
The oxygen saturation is 97; %
